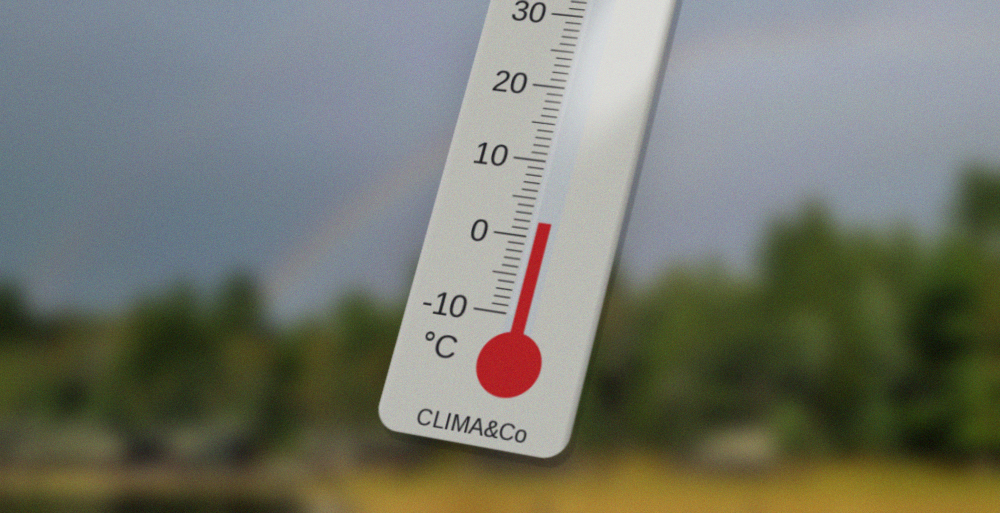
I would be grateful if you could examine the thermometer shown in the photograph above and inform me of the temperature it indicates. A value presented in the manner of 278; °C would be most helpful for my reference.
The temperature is 2; °C
